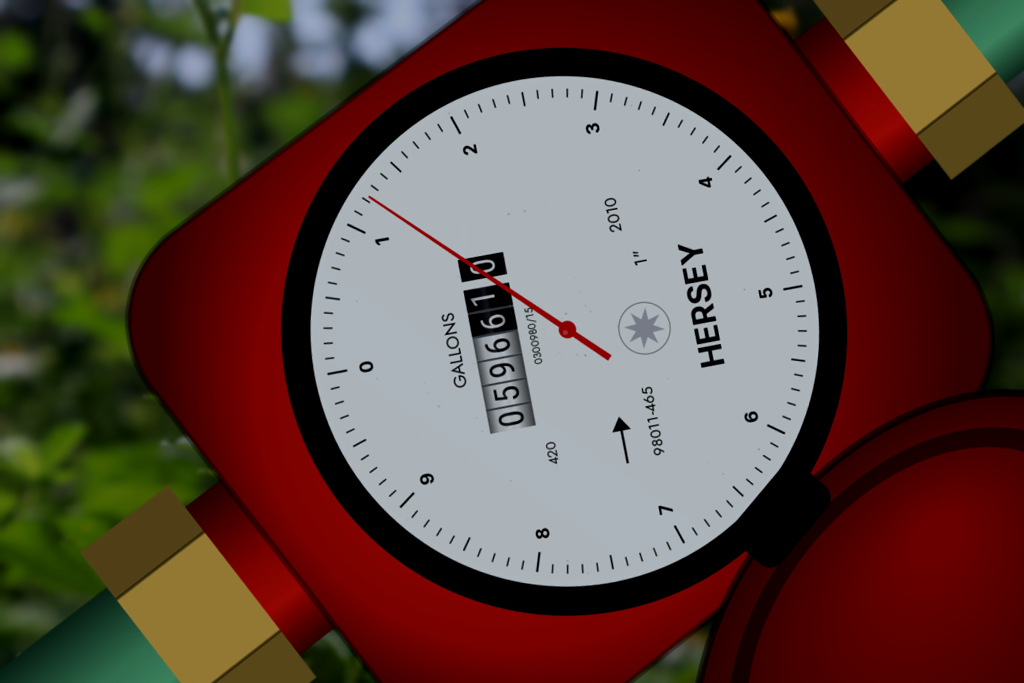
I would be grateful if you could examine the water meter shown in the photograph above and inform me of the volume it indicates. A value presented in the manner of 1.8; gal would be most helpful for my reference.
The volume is 596611.2; gal
